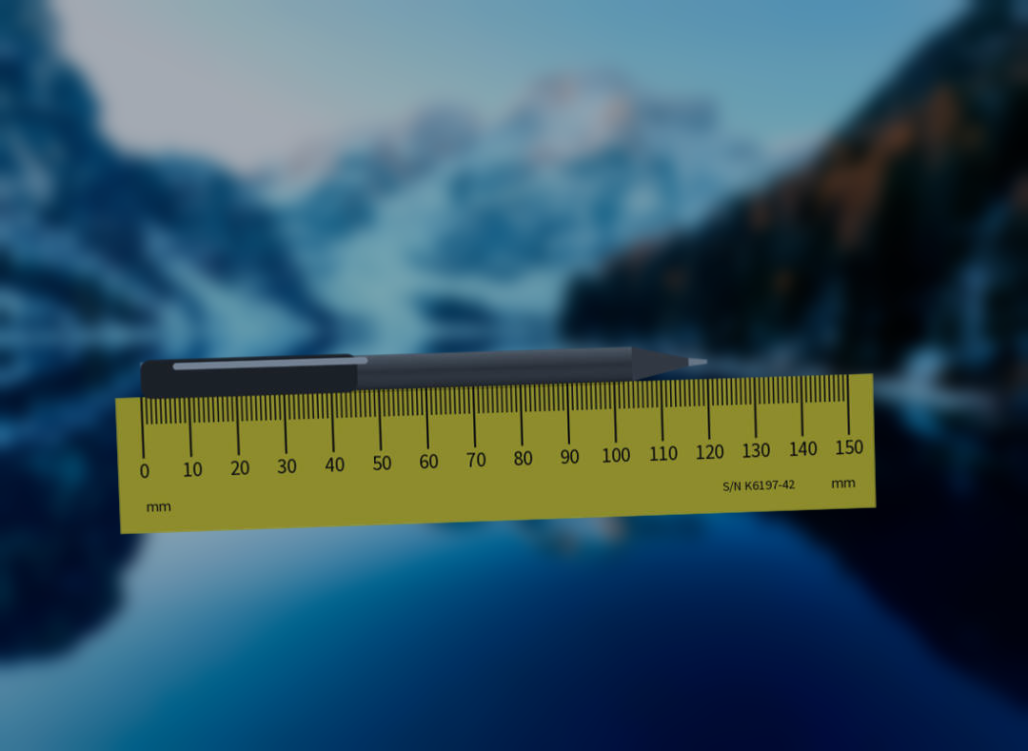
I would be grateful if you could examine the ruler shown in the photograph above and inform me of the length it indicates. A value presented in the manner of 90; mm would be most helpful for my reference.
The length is 120; mm
